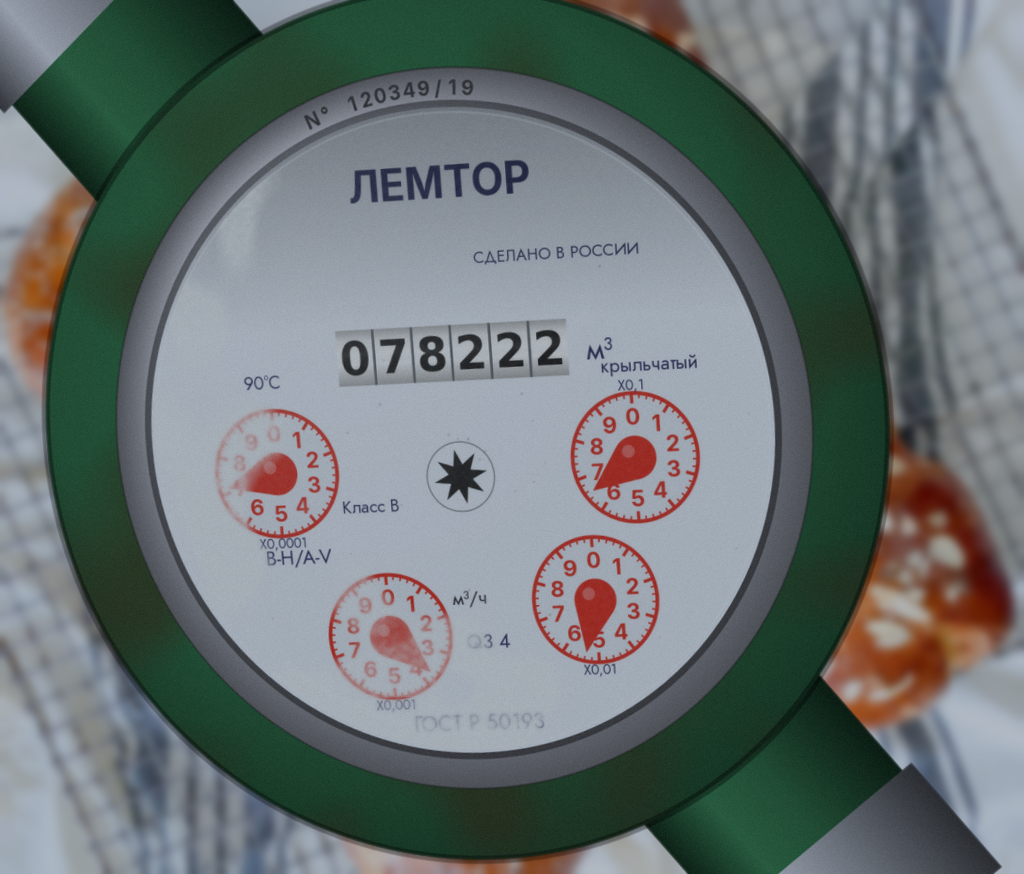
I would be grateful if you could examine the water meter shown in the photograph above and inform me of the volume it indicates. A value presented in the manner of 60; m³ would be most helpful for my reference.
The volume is 78222.6537; m³
